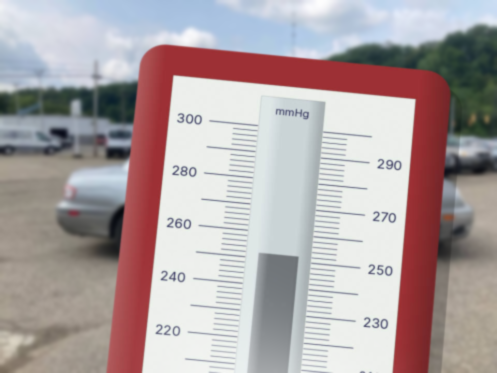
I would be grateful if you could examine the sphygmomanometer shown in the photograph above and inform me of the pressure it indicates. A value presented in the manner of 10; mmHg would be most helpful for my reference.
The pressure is 252; mmHg
